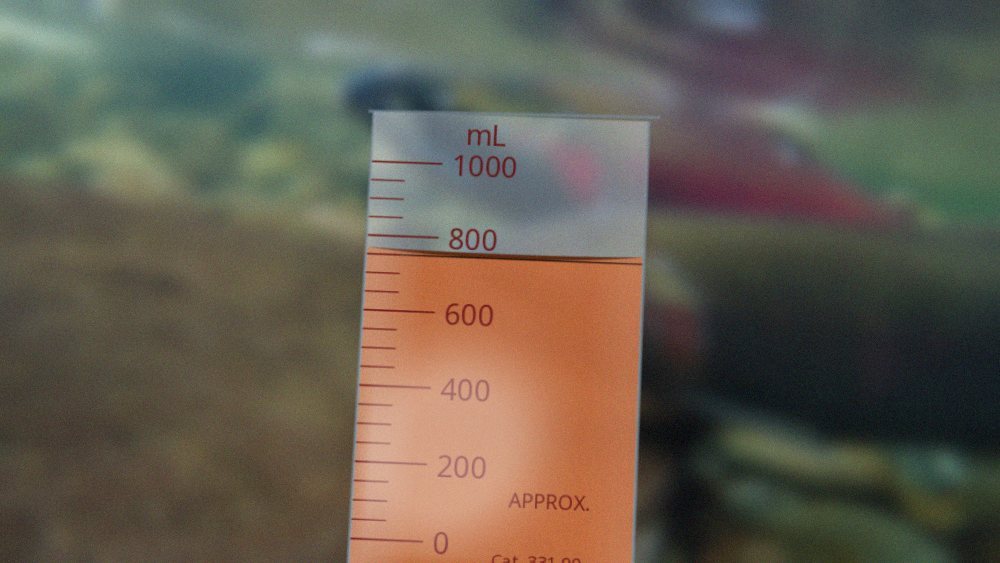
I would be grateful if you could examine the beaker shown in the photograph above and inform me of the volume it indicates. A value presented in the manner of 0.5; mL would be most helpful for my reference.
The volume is 750; mL
